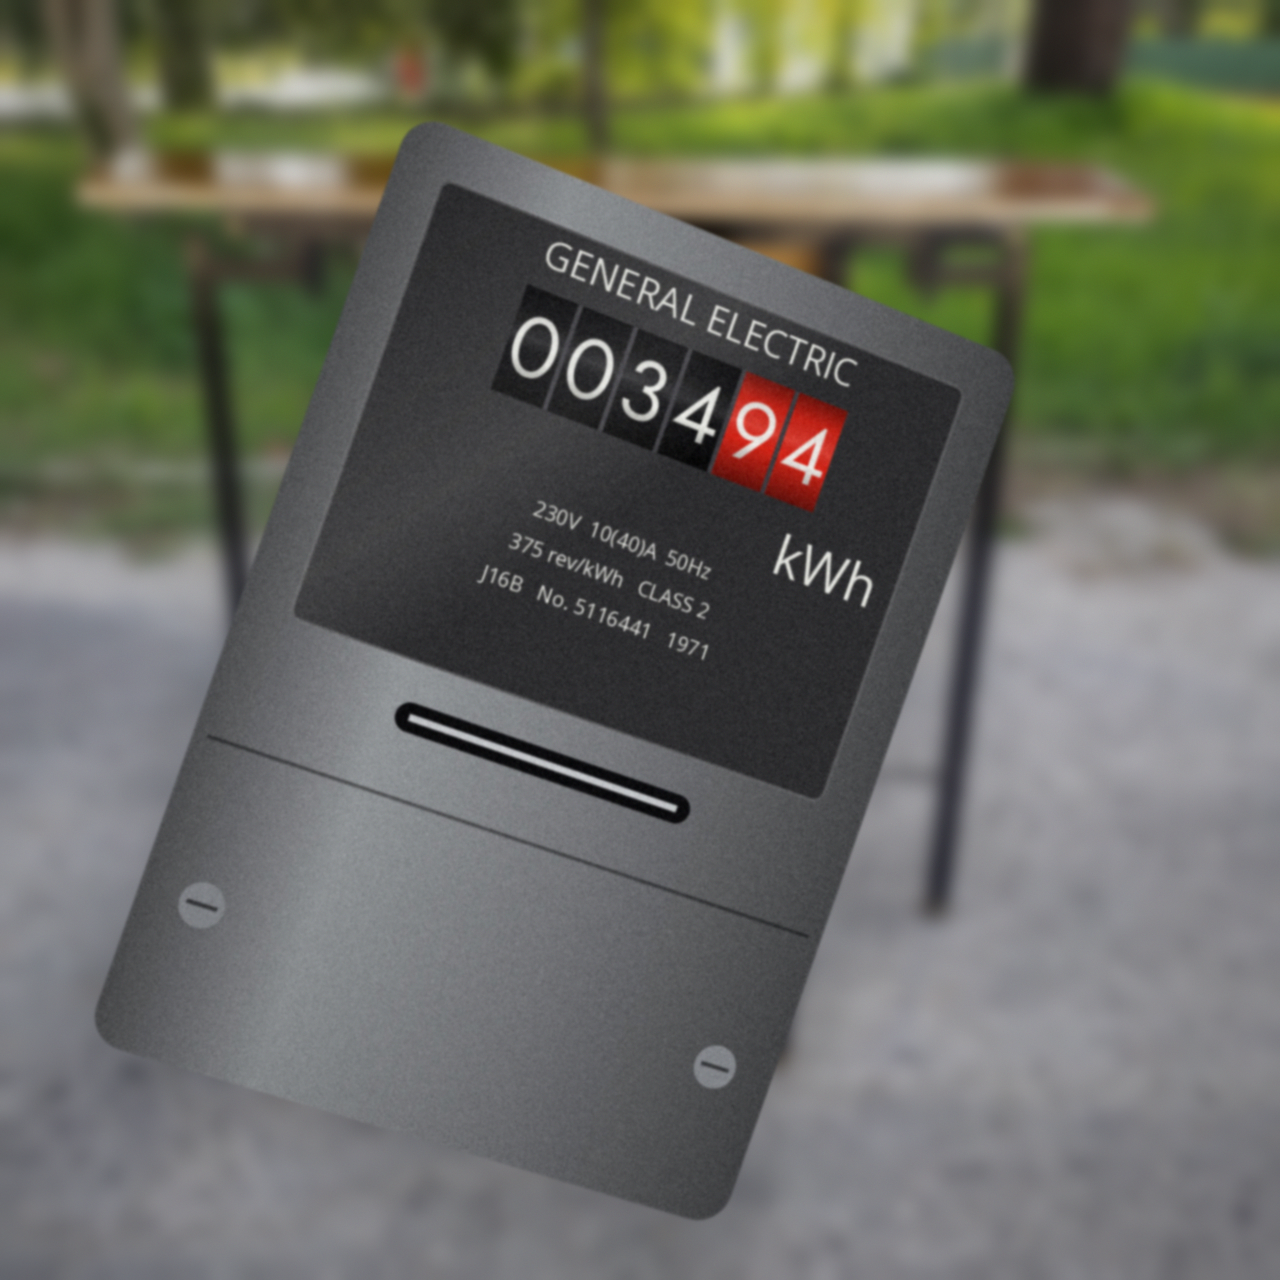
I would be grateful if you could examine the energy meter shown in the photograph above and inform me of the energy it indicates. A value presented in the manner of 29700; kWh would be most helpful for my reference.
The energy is 34.94; kWh
